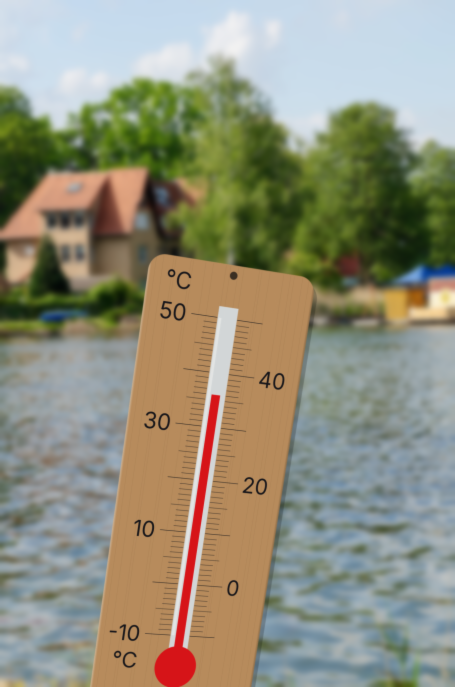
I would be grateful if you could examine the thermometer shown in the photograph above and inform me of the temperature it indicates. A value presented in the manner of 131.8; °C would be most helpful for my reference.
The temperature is 36; °C
